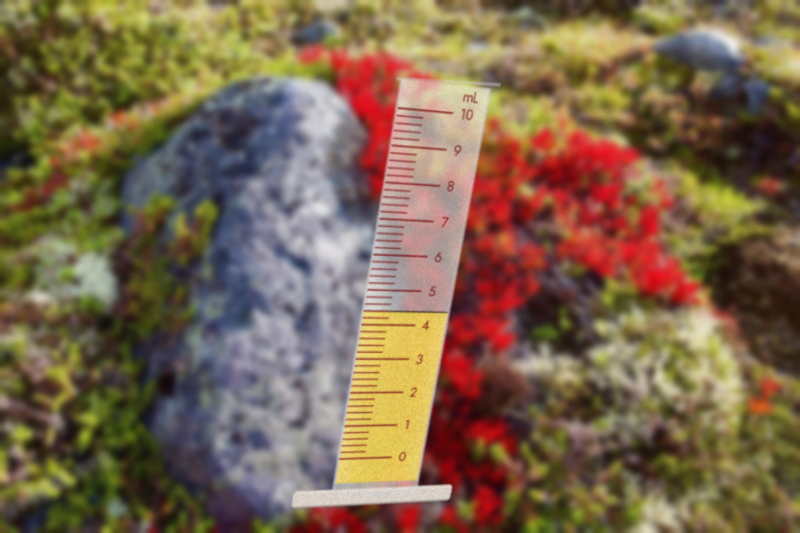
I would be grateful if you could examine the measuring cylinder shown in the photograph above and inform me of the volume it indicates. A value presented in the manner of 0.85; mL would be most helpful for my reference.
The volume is 4.4; mL
